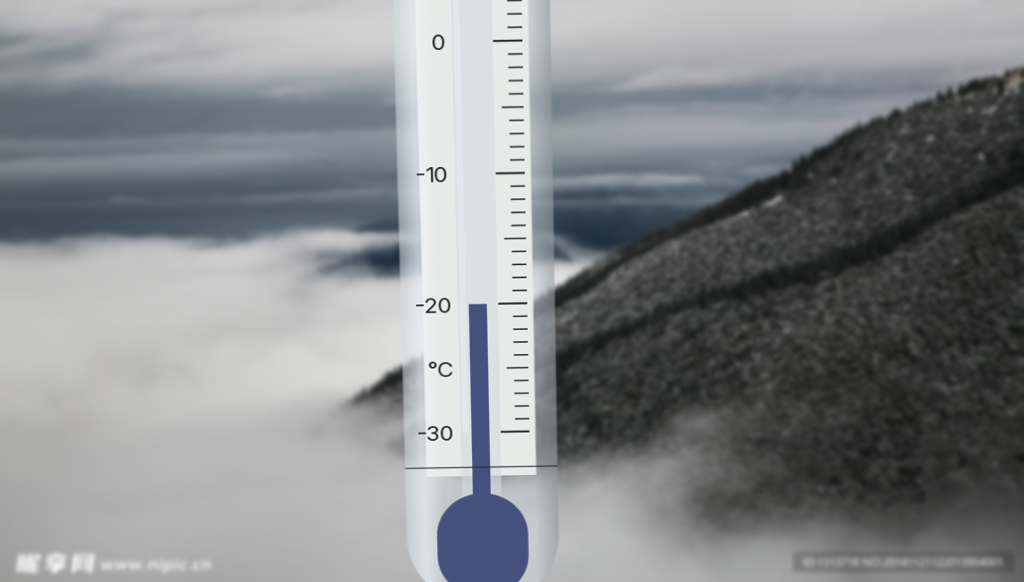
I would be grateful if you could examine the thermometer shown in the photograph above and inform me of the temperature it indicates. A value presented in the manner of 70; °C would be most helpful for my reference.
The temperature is -20; °C
